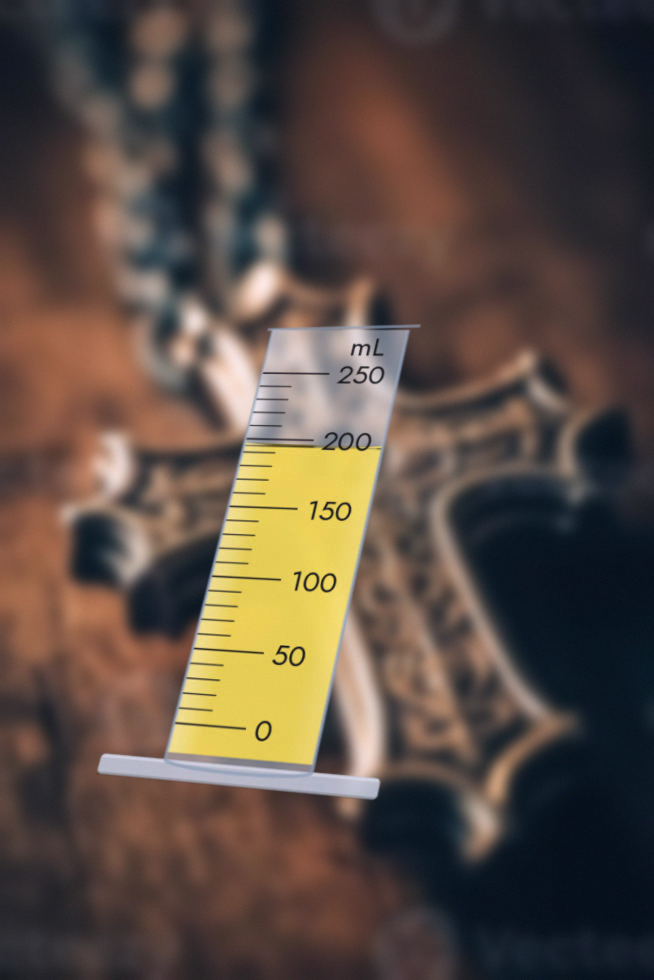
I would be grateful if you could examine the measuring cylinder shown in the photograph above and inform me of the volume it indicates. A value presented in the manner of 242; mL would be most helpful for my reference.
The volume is 195; mL
